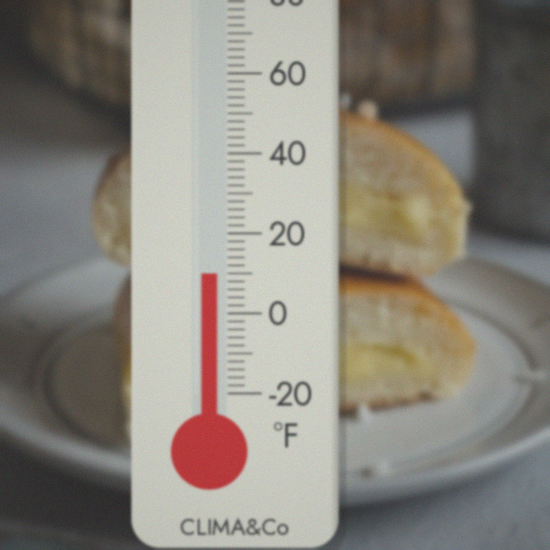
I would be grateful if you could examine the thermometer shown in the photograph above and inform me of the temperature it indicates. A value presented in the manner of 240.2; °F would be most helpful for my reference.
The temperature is 10; °F
